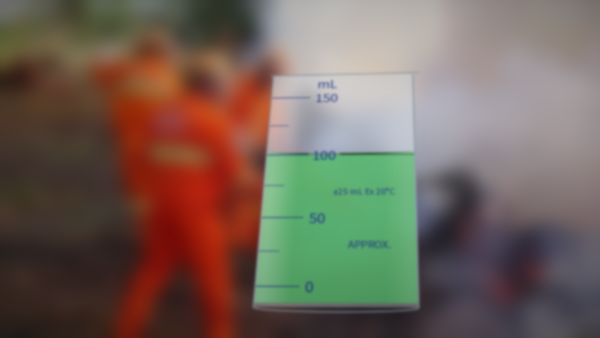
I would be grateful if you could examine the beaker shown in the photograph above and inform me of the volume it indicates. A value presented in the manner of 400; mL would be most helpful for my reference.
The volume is 100; mL
